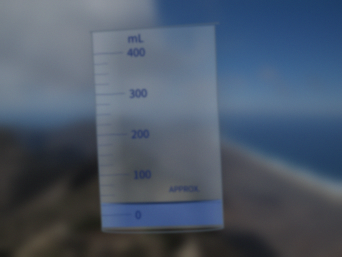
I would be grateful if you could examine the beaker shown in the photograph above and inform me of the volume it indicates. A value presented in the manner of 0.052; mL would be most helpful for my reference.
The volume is 25; mL
